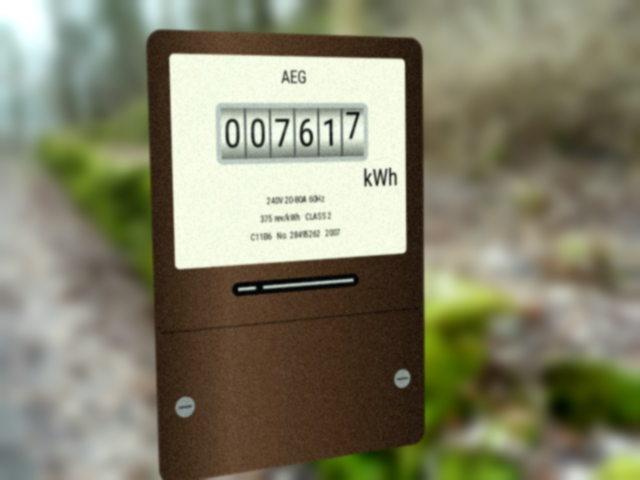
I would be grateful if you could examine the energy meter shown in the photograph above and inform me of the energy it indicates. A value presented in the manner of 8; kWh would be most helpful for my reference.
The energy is 7617; kWh
